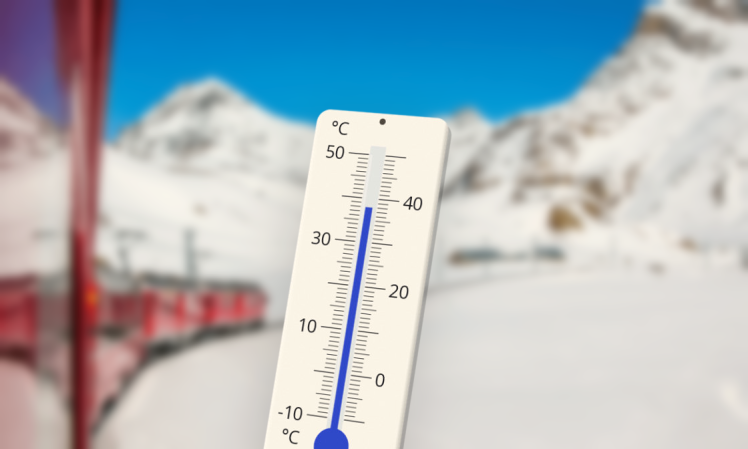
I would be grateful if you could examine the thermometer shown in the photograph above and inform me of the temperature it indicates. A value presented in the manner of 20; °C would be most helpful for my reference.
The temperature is 38; °C
